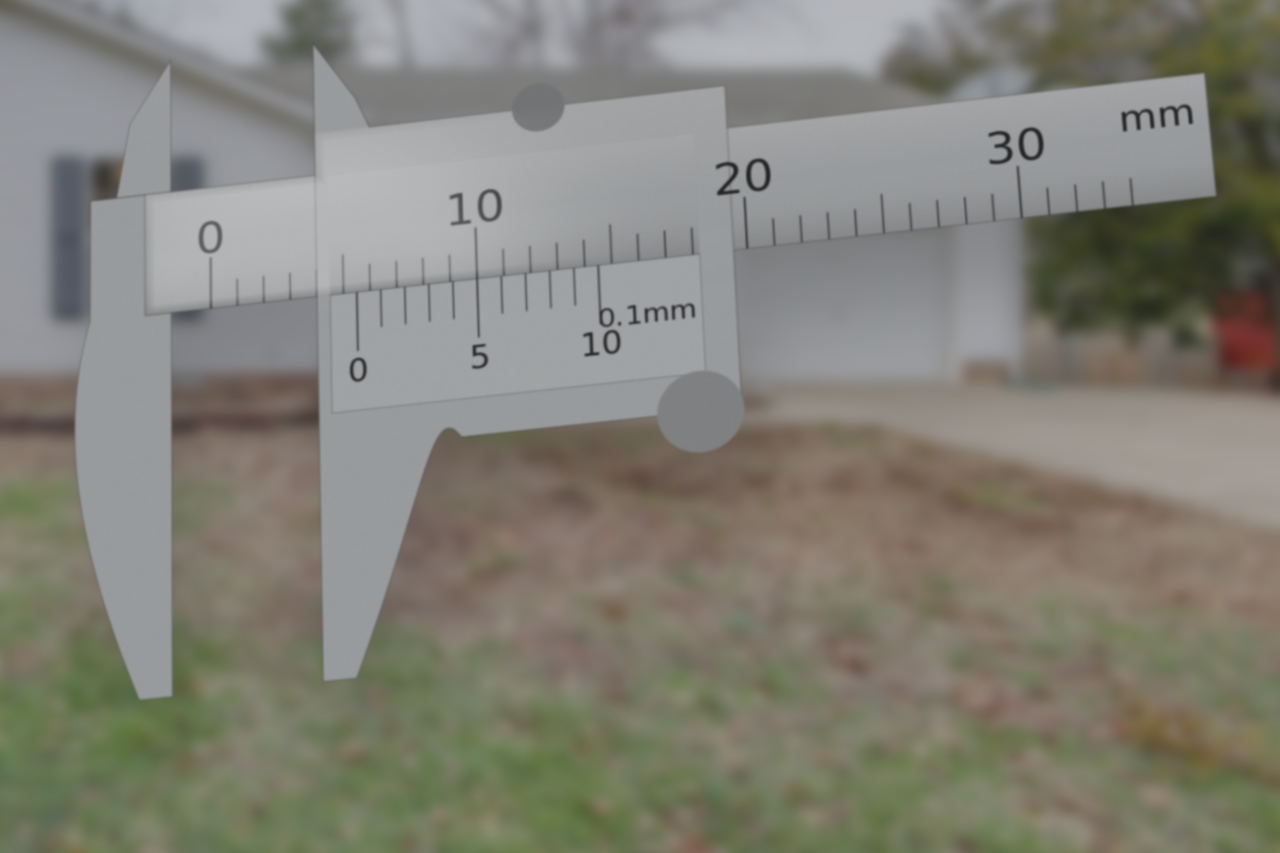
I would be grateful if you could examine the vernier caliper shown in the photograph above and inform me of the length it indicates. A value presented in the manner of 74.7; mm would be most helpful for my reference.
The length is 5.5; mm
